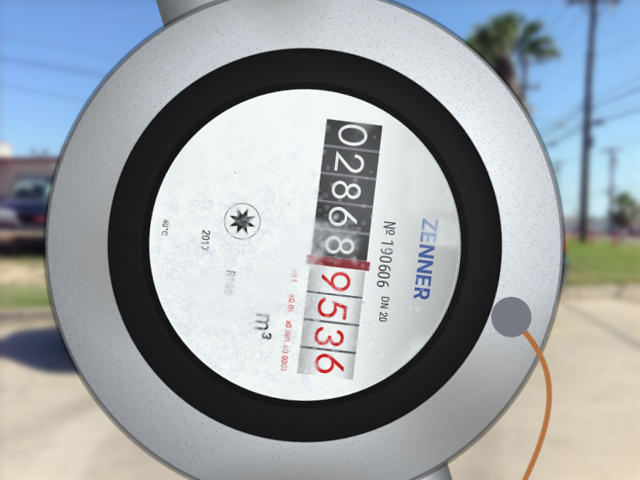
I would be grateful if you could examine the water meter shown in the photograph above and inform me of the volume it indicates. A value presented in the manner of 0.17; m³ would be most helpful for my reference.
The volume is 2868.9536; m³
